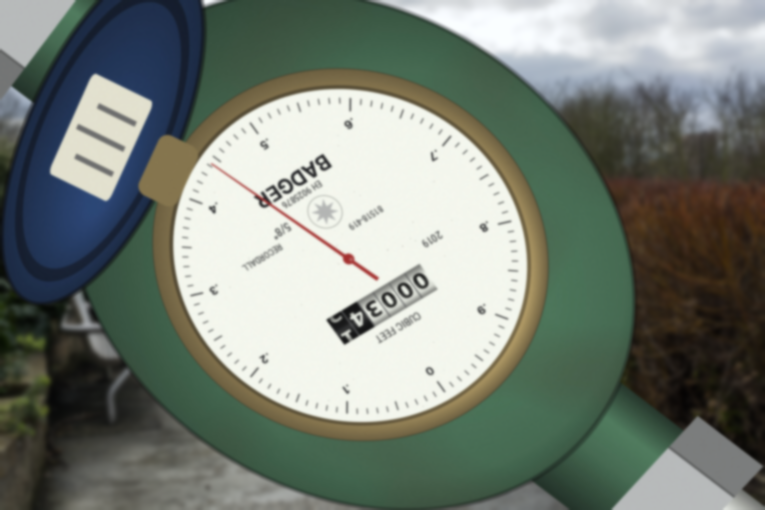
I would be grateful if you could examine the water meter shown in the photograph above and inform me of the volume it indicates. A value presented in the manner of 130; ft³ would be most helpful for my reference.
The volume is 341.44; ft³
